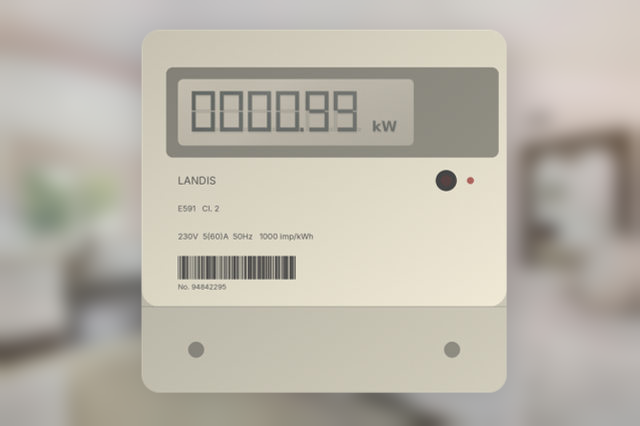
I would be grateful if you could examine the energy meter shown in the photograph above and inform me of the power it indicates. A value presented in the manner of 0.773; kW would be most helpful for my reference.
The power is 0.99; kW
